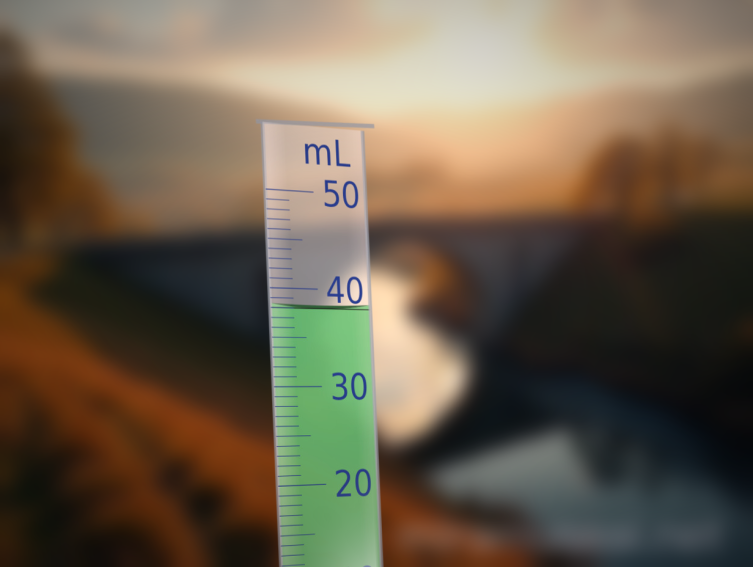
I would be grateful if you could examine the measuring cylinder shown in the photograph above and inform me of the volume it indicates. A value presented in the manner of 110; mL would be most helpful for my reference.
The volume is 38; mL
